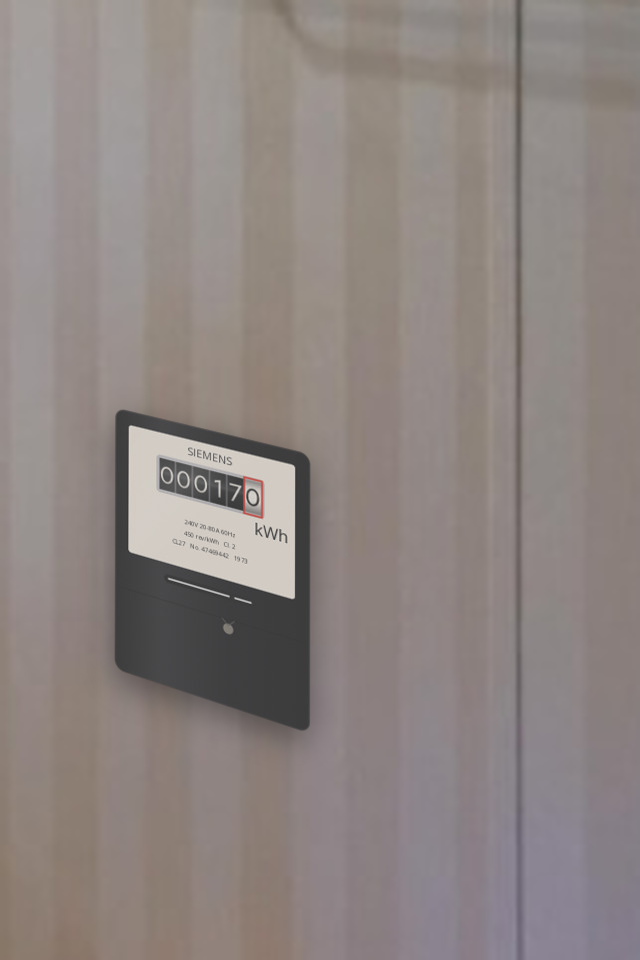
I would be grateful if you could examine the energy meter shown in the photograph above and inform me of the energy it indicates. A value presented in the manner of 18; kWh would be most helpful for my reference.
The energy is 17.0; kWh
